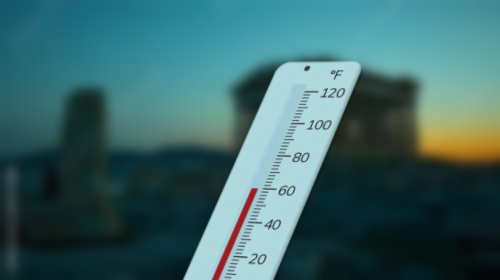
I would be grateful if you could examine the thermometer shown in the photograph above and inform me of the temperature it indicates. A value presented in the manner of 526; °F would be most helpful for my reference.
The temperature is 60; °F
